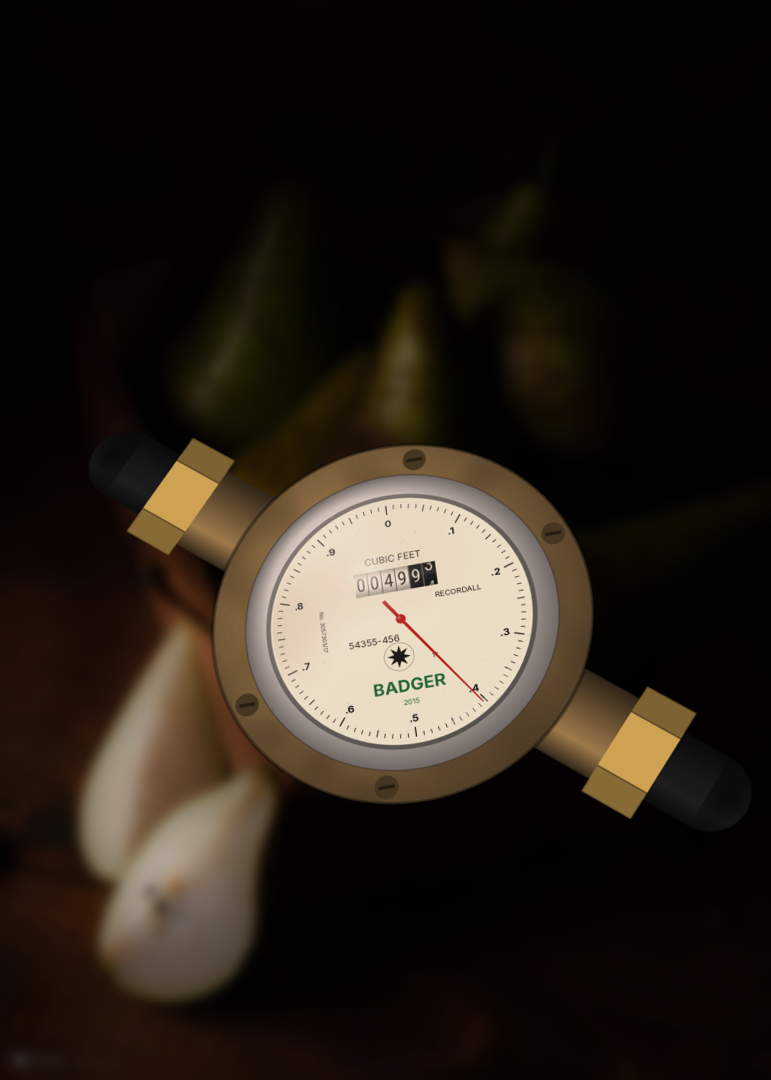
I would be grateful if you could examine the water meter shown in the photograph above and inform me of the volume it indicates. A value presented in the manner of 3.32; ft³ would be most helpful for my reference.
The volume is 4993.40; ft³
